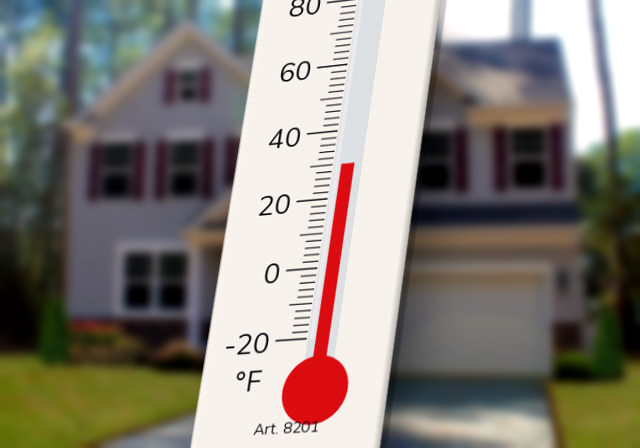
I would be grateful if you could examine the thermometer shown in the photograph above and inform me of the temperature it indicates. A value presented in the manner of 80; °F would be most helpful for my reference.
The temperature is 30; °F
